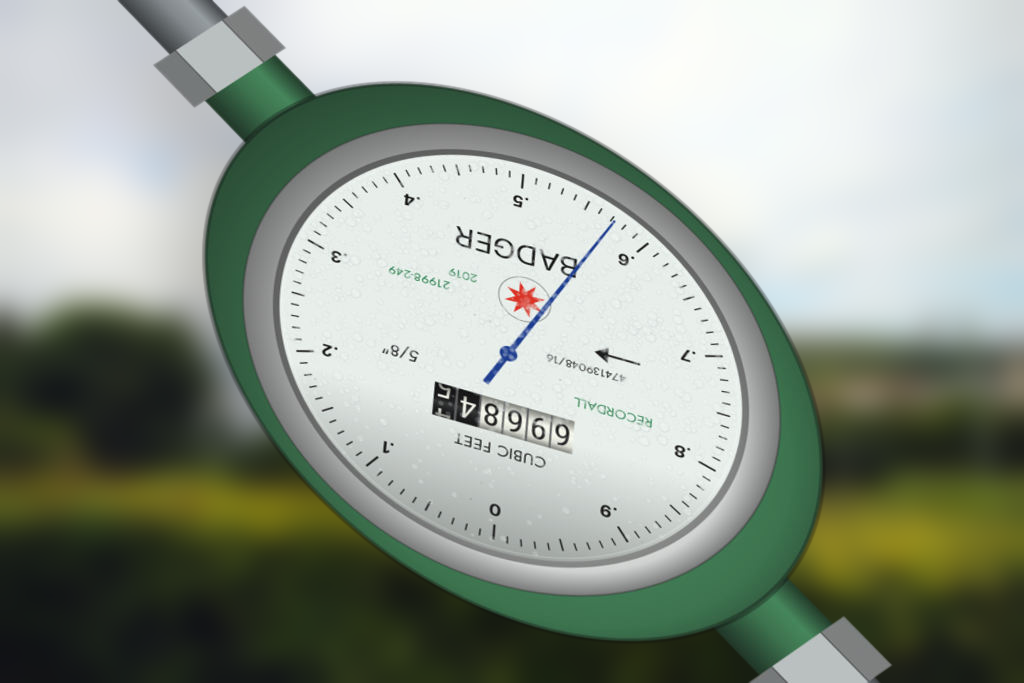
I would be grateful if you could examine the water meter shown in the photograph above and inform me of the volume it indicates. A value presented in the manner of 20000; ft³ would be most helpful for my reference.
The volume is 696844.57; ft³
